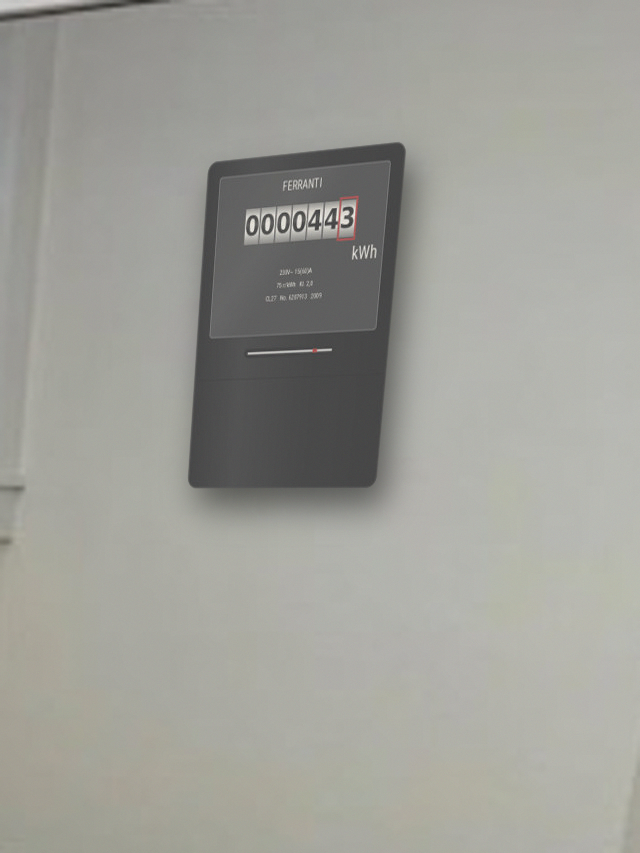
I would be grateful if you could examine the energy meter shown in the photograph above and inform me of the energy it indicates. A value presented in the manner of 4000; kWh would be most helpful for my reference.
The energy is 44.3; kWh
